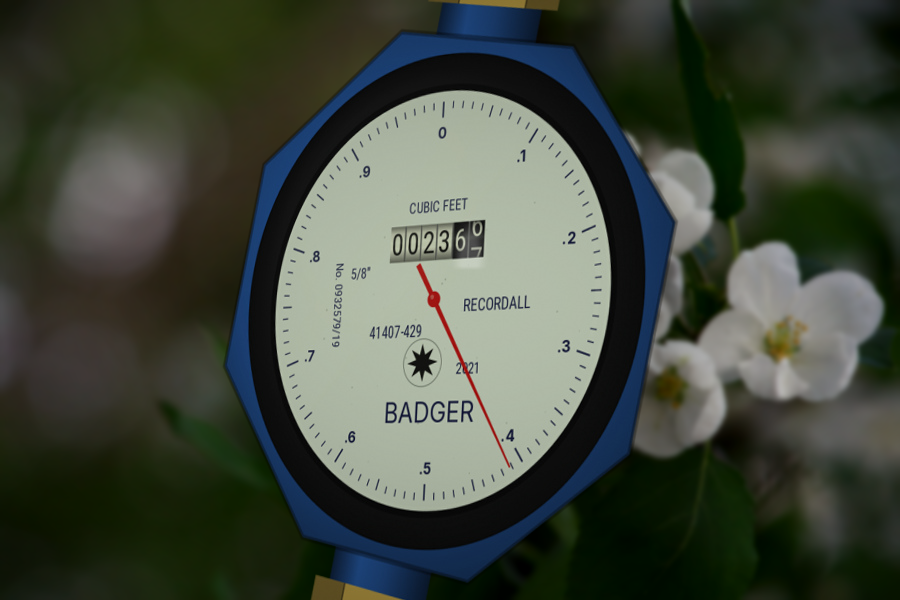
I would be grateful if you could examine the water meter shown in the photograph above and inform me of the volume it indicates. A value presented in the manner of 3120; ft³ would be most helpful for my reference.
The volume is 2366.41; ft³
